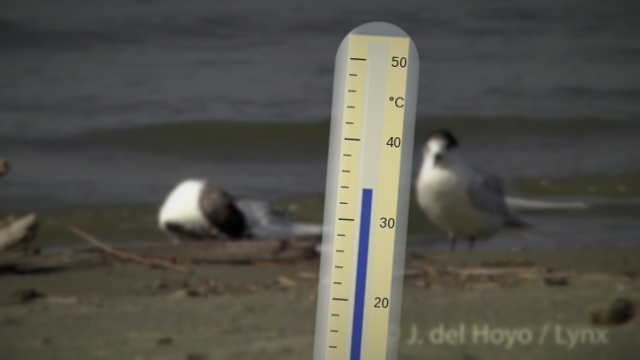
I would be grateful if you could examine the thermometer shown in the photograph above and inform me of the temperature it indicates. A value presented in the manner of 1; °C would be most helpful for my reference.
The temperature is 34; °C
